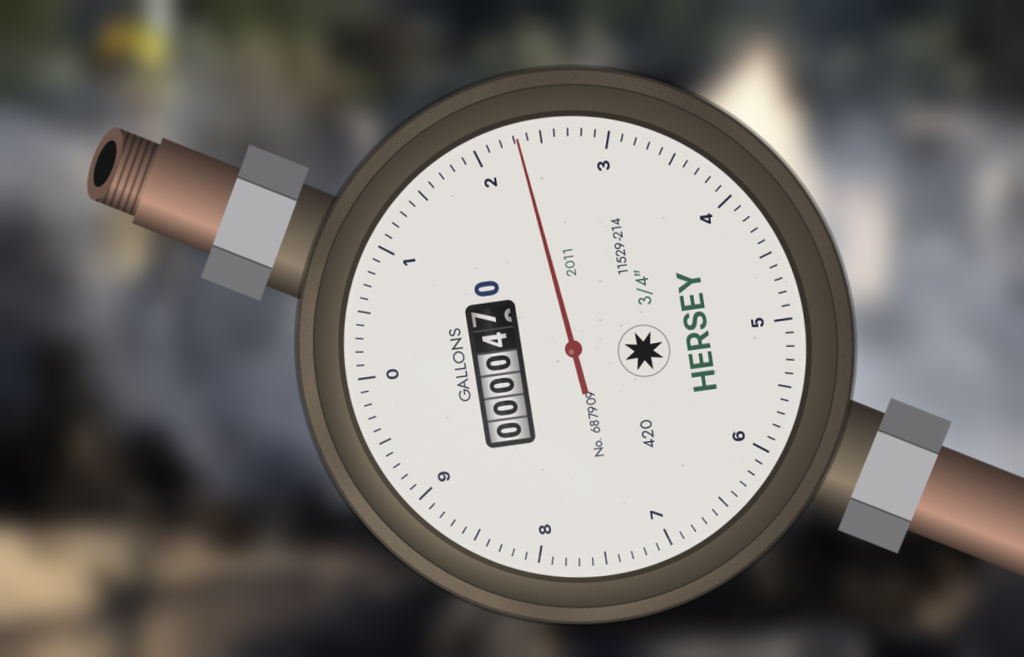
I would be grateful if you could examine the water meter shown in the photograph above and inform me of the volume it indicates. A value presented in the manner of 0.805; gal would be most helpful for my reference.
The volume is 472.3; gal
